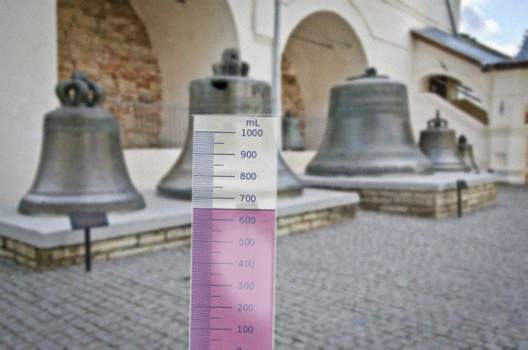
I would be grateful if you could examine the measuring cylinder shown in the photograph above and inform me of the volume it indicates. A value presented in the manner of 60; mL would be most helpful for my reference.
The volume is 650; mL
